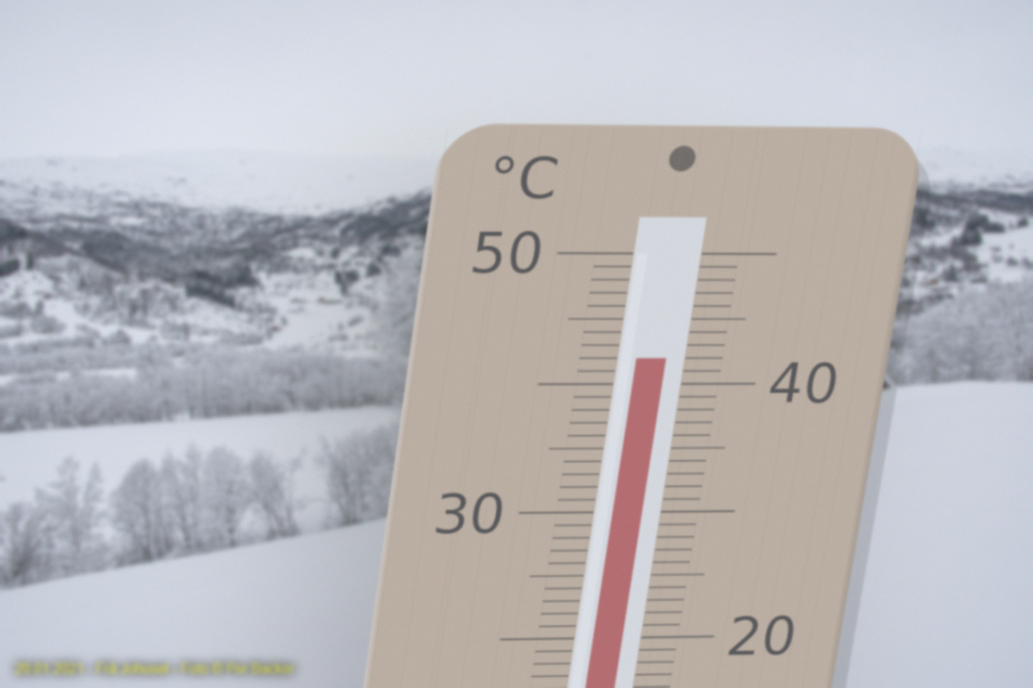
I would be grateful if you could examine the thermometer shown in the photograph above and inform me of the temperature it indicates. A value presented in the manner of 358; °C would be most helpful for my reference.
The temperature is 42; °C
